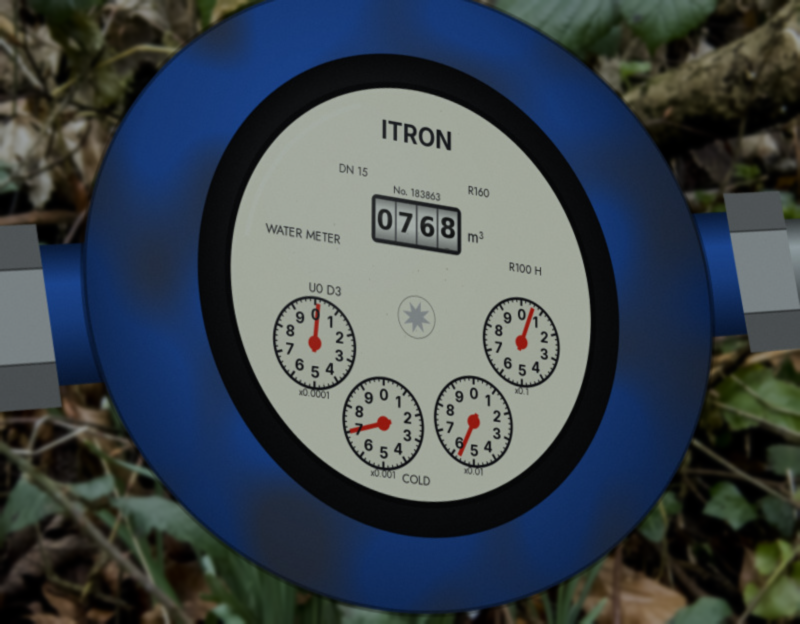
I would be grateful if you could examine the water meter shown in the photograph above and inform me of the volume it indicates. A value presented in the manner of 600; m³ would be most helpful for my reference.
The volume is 768.0570; m³
